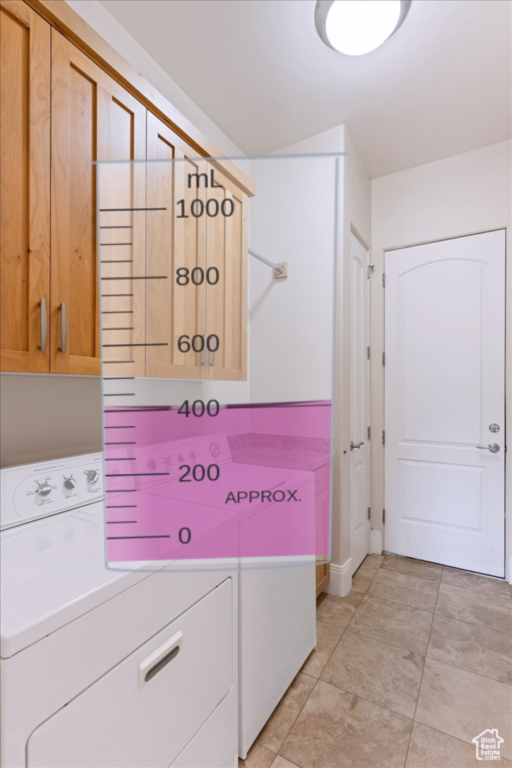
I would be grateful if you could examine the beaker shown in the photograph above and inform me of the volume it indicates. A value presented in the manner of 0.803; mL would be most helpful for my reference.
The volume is 400; mL
